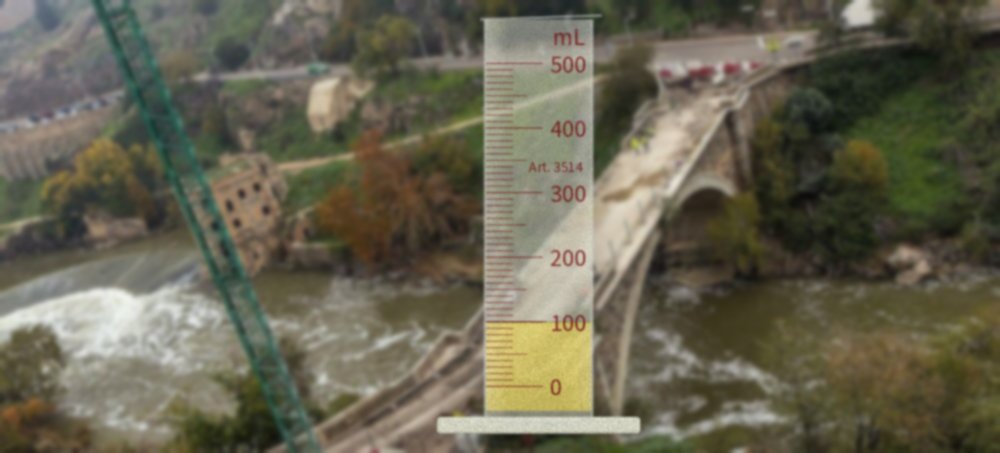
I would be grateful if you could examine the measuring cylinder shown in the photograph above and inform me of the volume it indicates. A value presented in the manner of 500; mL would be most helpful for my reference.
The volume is 100; mL
